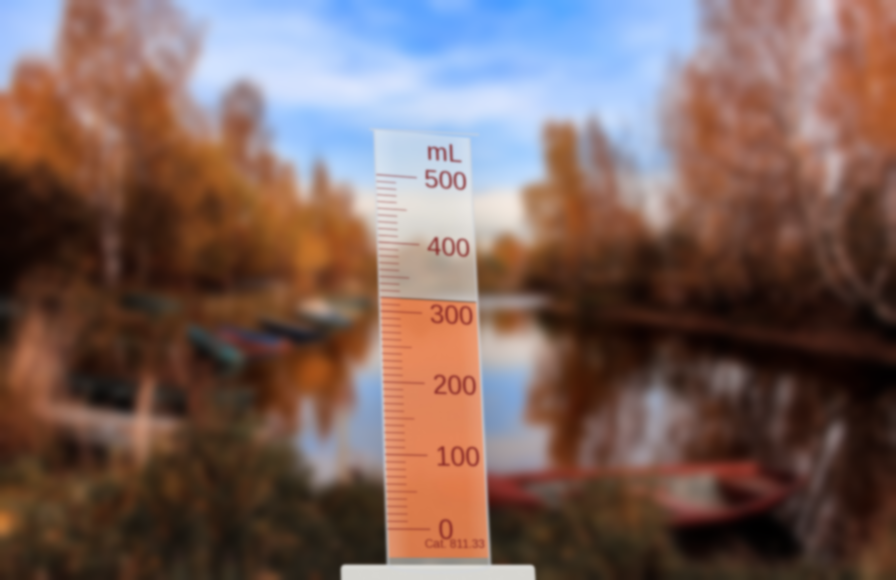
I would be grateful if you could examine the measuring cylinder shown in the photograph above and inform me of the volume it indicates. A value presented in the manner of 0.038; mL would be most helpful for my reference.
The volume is 320; mL
